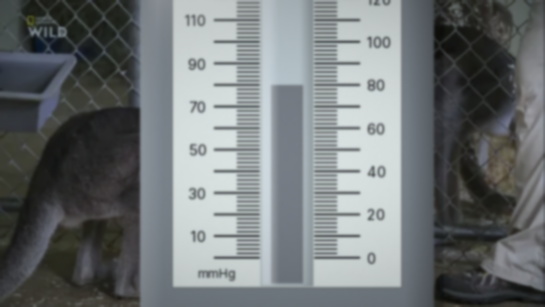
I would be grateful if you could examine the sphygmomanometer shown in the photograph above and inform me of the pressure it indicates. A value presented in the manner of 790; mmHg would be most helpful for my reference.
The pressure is 80; mmHg
